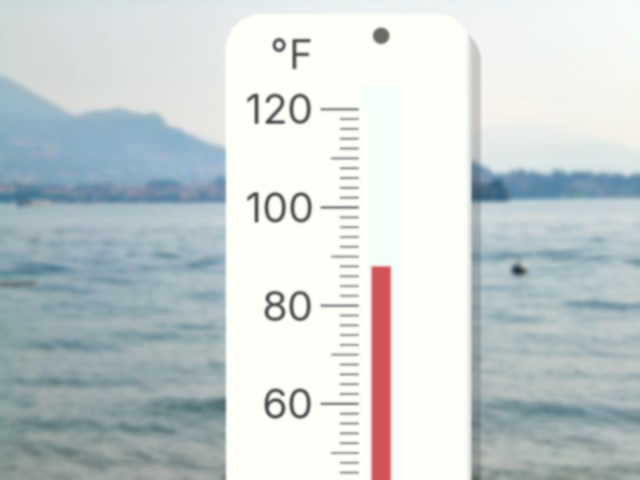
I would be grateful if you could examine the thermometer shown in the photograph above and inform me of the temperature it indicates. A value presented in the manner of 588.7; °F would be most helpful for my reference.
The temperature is 88; °F
